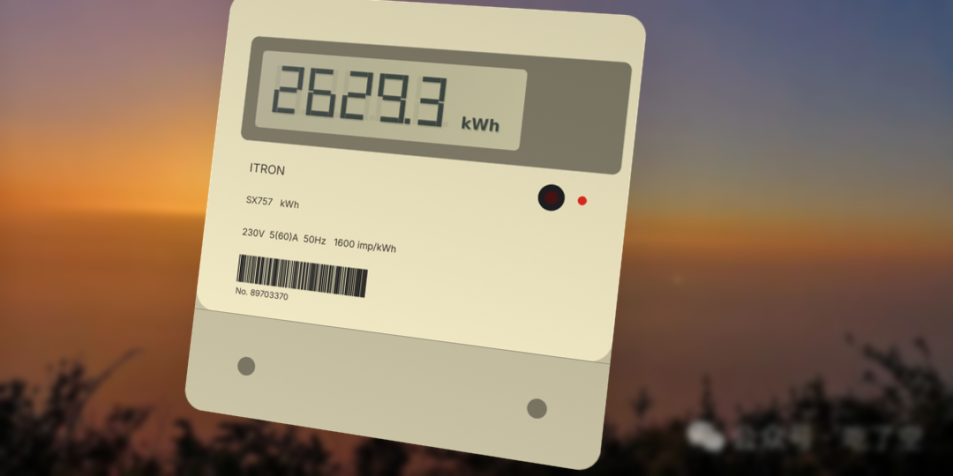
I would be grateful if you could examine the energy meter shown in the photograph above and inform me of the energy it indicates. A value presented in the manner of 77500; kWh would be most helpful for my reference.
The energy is 2629.3; kWh
